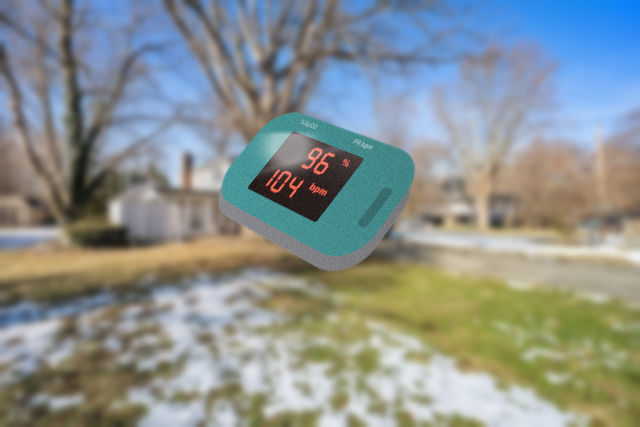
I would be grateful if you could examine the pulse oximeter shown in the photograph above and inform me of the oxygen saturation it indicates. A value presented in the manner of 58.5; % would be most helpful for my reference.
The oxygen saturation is 96; %
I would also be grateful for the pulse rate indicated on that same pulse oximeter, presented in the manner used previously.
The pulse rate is 104; bpm
